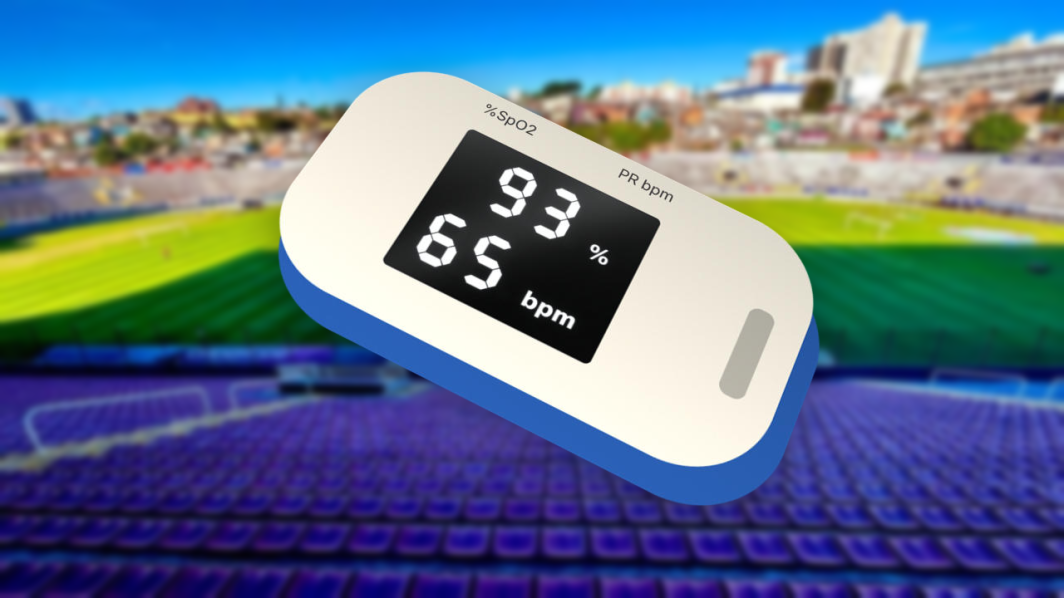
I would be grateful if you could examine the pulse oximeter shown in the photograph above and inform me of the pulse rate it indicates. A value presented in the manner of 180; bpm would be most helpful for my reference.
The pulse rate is 65; bpm
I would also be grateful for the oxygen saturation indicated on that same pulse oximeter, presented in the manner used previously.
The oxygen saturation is 93; %
